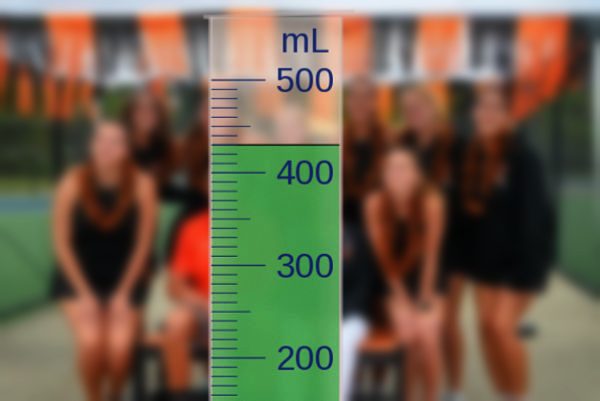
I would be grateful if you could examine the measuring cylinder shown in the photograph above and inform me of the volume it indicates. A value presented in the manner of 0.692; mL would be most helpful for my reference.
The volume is 430; mL
